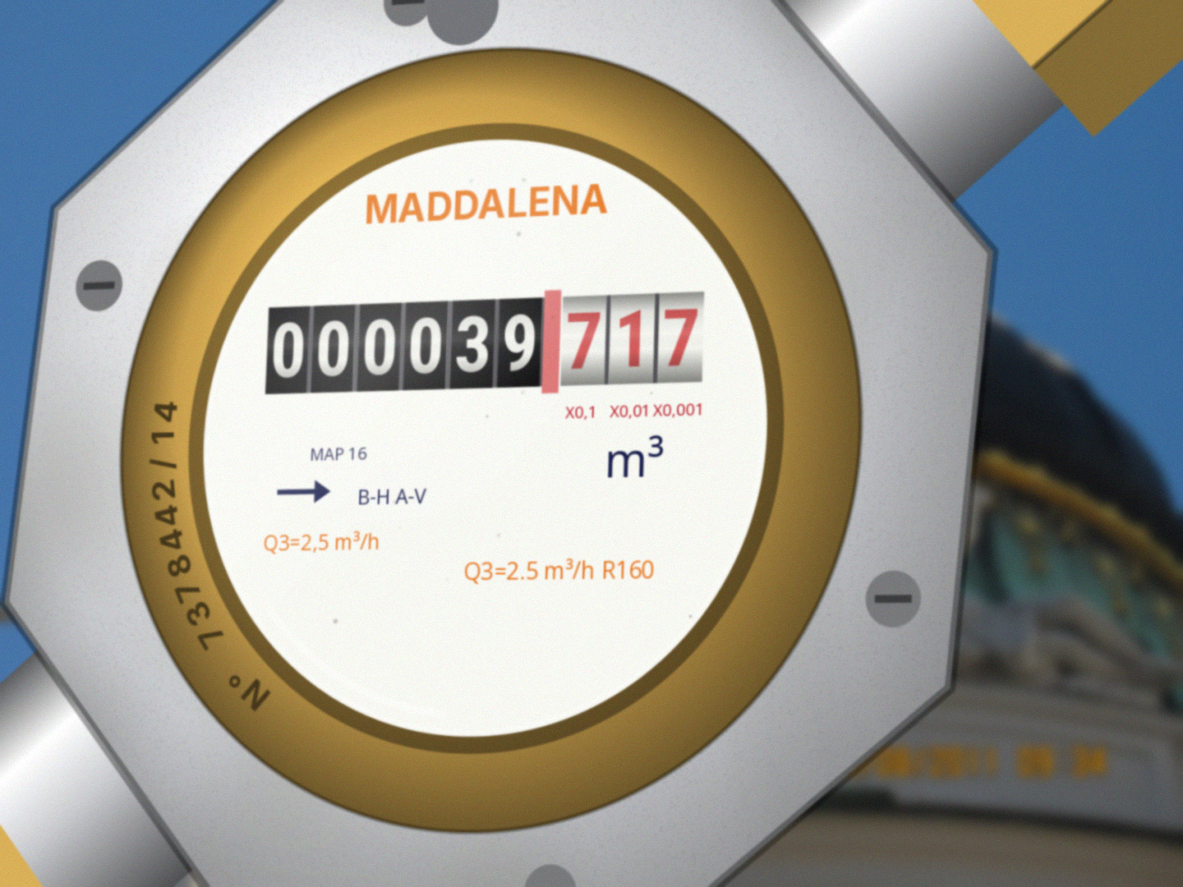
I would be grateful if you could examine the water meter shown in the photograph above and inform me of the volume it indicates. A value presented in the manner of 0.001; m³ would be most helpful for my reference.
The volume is 39.717; m³
